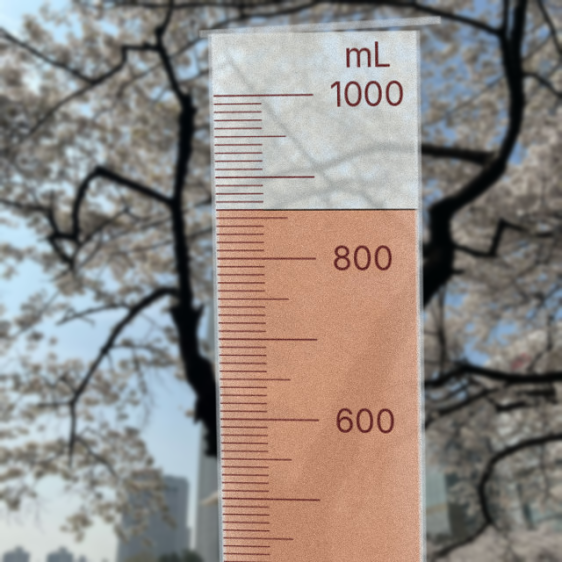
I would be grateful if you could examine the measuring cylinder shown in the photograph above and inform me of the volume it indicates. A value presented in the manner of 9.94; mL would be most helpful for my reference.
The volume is 860; mL
